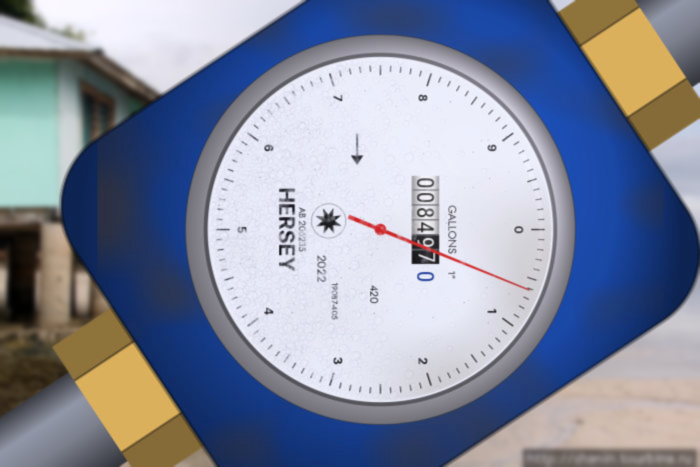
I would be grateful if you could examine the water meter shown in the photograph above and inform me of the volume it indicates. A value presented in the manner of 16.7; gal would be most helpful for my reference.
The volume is 84970.6; gal
